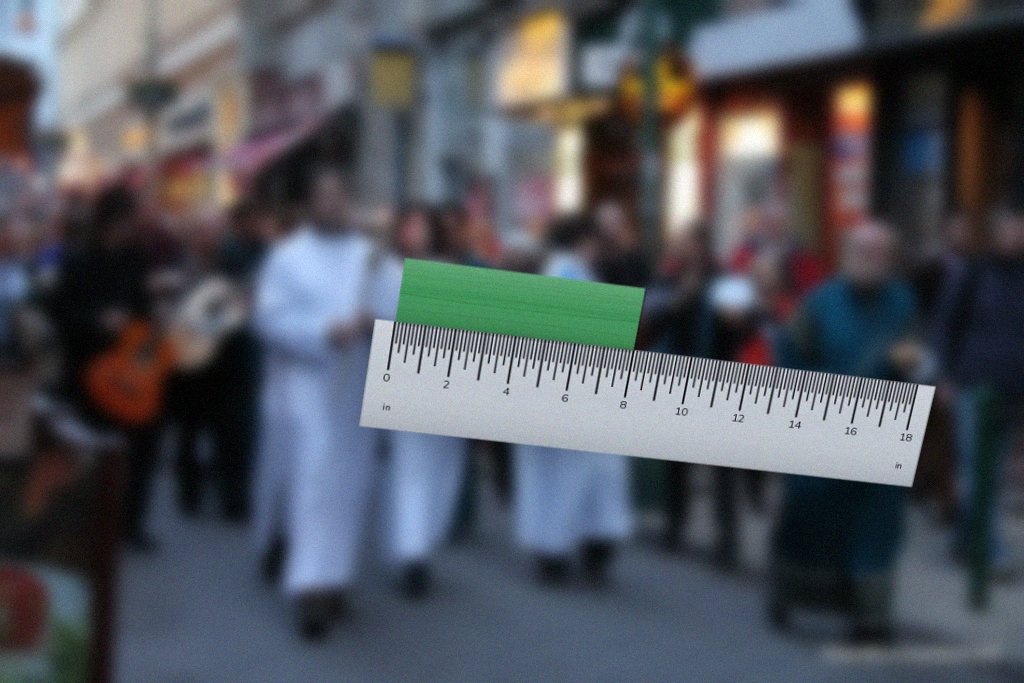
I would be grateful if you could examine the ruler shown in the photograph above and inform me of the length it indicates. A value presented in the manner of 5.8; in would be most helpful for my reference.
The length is 8; in
